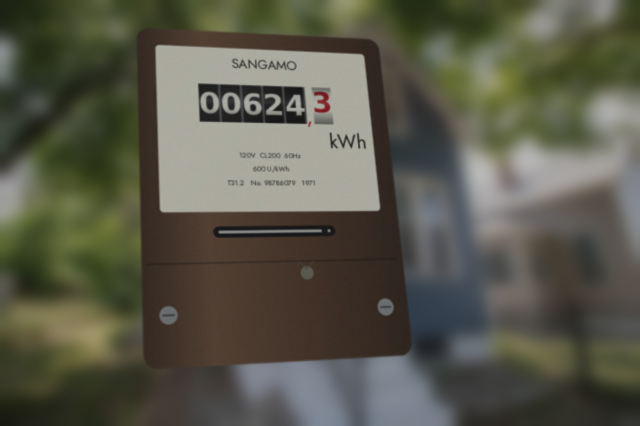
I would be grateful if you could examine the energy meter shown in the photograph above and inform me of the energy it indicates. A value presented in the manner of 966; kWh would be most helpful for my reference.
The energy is 624.3; kWh
